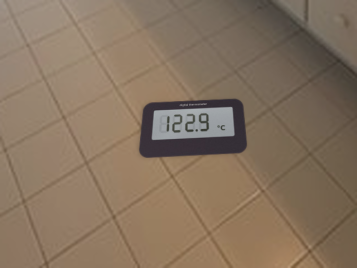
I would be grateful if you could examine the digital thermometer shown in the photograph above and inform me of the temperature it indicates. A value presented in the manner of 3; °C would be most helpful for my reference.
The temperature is 122.9; °C
